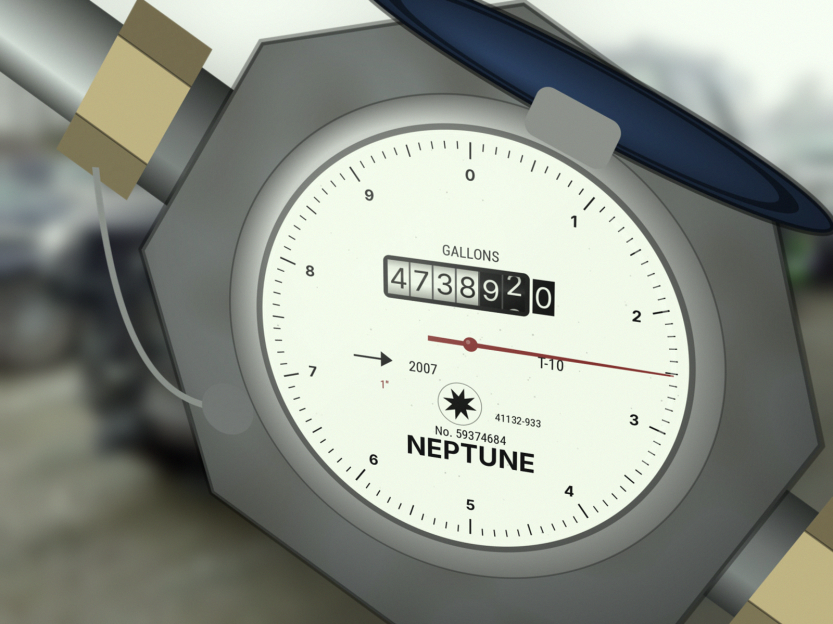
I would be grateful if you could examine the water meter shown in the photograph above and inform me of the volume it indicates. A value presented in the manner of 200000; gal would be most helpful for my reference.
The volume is 4738922.5; gal
